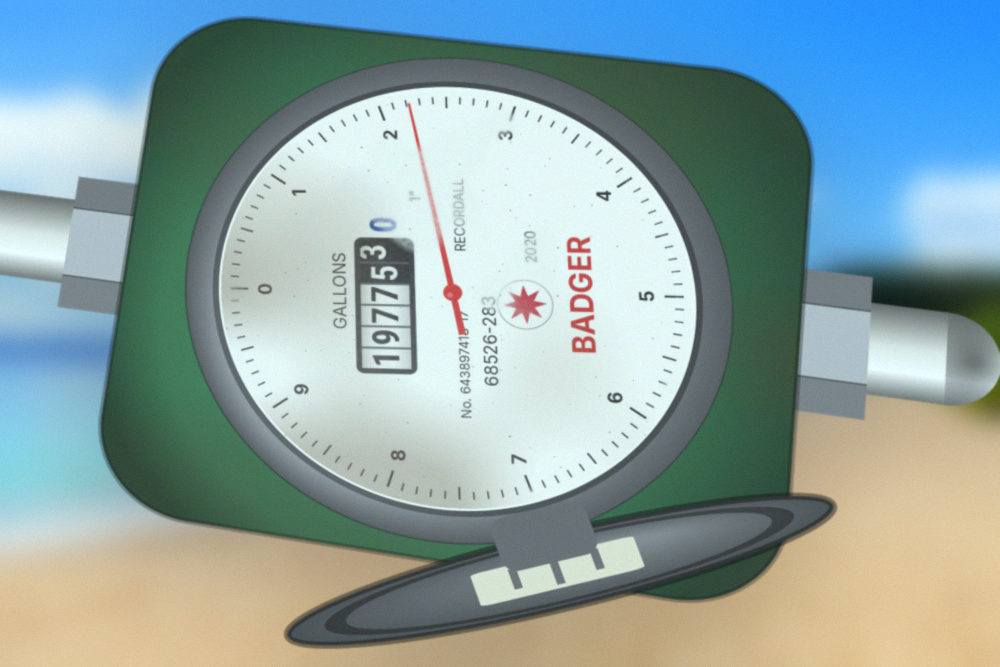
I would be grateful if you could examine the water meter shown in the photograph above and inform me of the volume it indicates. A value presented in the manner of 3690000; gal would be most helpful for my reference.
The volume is 1977532.2; gal
